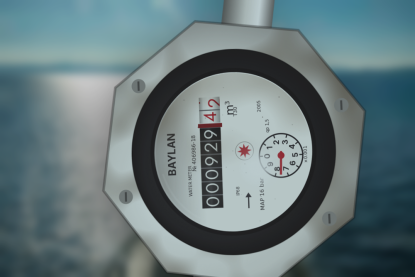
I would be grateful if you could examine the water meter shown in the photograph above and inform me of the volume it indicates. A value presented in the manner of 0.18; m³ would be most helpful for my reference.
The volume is 929.417; m³
